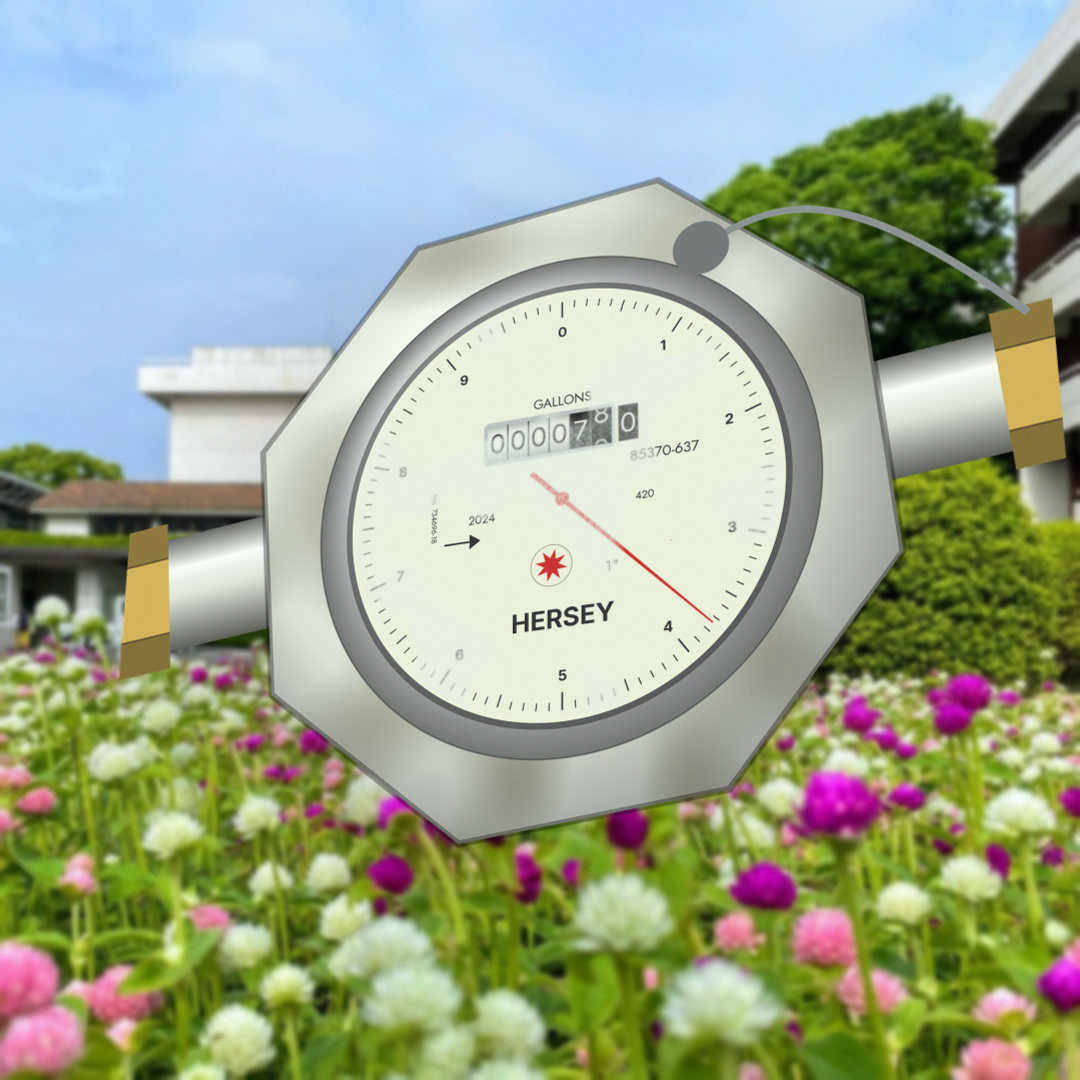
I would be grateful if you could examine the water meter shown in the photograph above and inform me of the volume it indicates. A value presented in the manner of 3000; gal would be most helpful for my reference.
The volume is 783.7; gal
